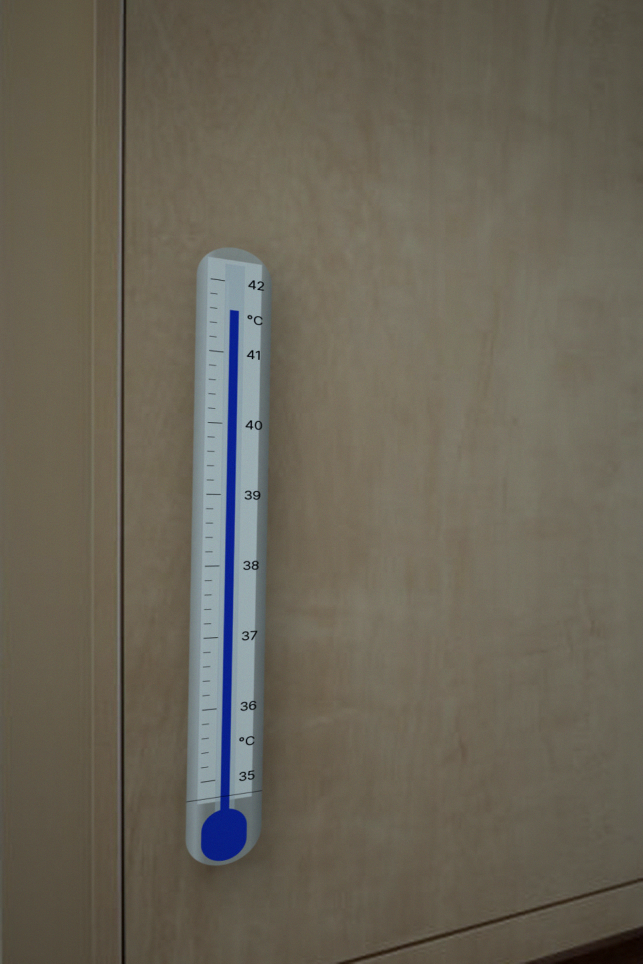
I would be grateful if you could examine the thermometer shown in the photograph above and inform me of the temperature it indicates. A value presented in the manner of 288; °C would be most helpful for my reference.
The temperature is 41.6; °C
